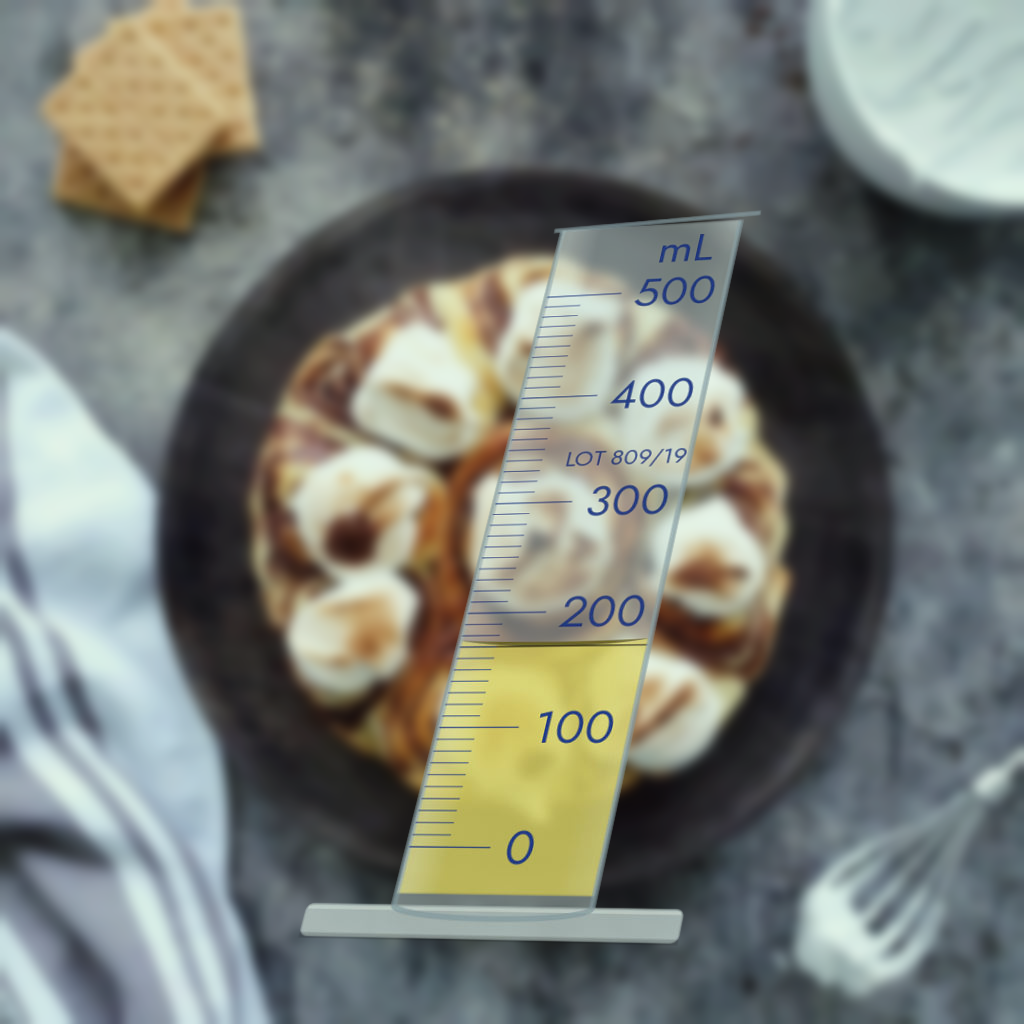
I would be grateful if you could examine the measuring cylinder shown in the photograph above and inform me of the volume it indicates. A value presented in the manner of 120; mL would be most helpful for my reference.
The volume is 170; mL
